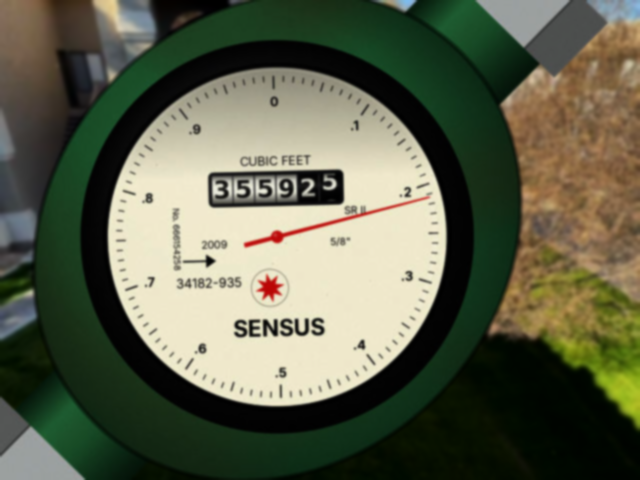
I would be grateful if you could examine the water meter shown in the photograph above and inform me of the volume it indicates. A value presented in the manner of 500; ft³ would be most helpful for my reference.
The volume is 355925.21; ft³
